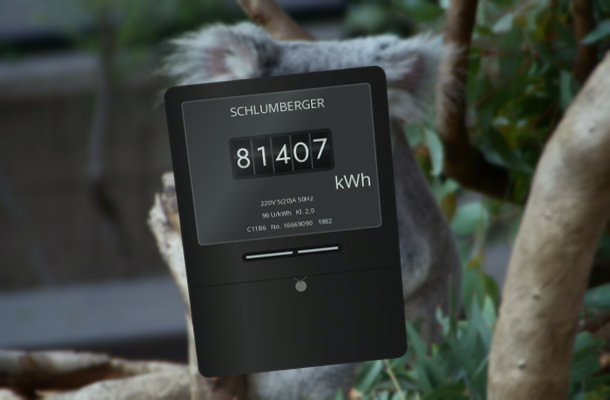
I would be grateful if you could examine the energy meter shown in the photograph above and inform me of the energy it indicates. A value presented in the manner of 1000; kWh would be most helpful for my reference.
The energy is 81407; kWh
